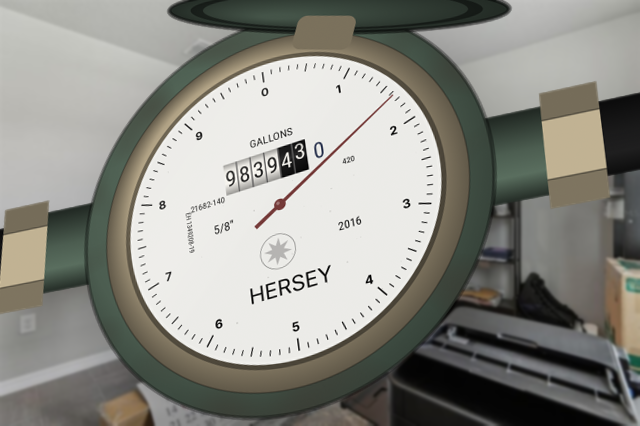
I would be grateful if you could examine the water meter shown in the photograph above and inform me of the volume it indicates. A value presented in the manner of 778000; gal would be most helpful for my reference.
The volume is 9839431.6; gal
